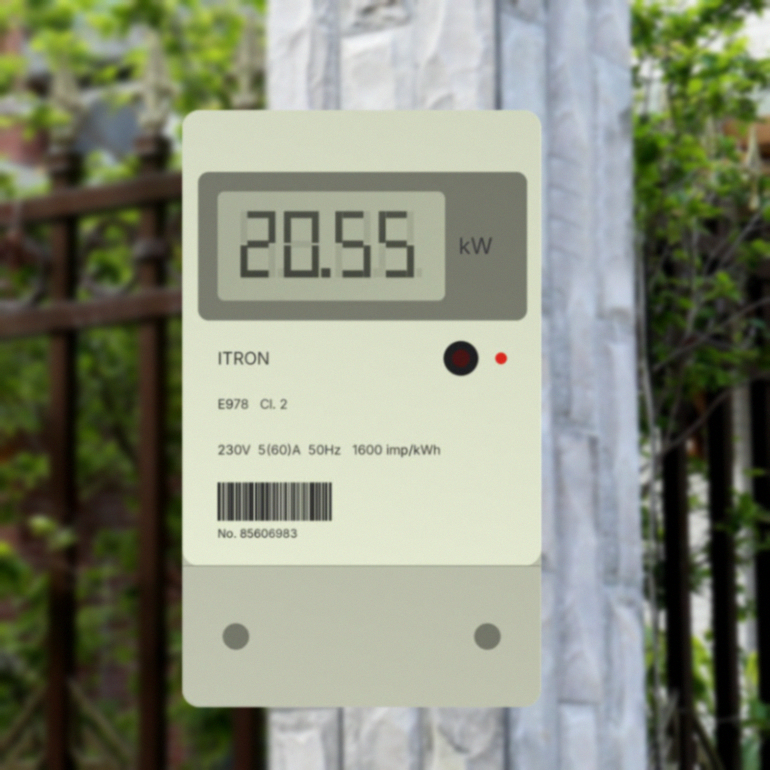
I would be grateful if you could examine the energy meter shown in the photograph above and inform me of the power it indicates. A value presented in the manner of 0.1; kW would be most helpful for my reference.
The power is 20.55; kW
